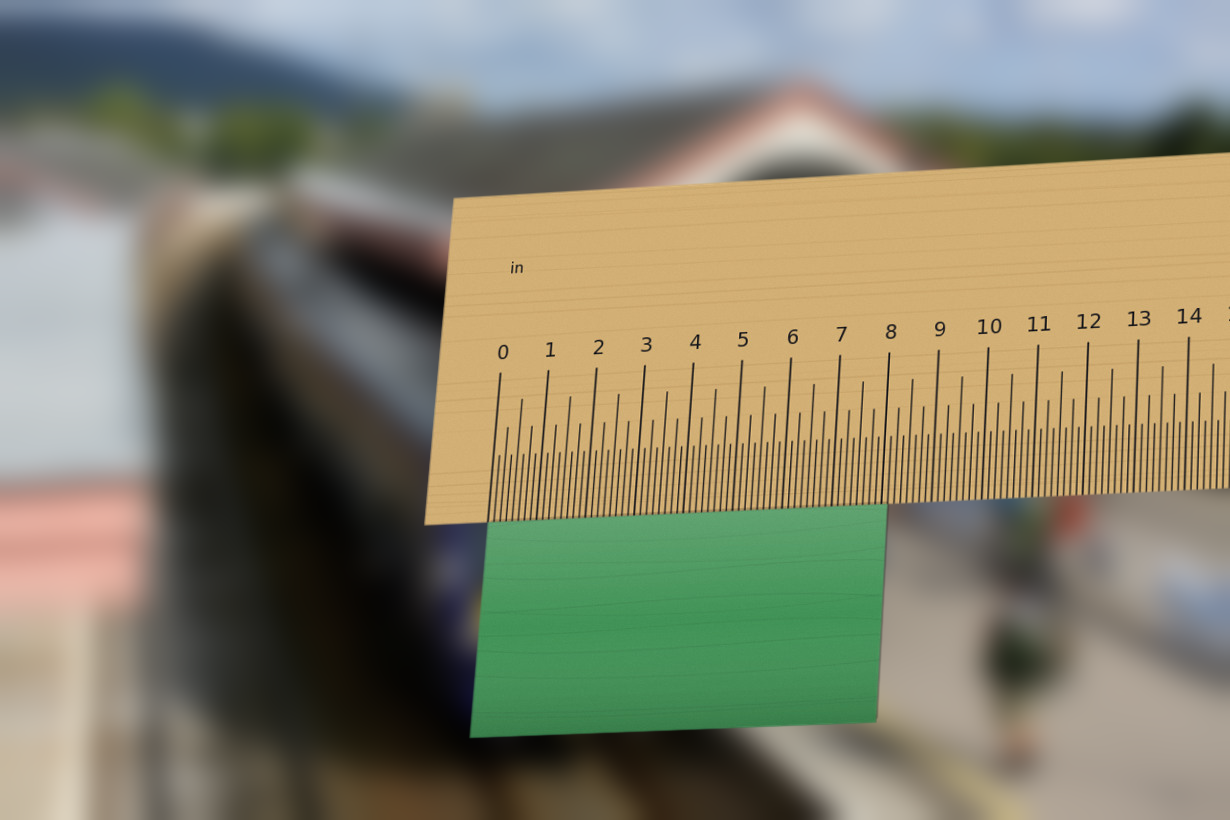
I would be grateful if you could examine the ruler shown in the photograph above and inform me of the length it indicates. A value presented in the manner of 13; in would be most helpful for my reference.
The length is 8.125; in
